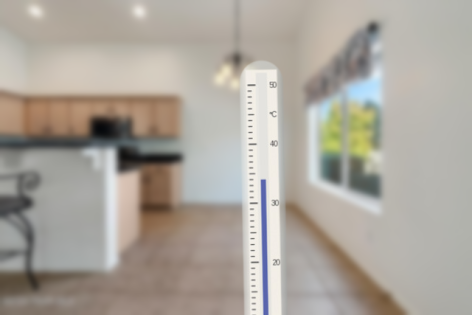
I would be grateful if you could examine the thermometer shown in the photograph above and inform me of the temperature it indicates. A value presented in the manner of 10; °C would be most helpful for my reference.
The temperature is 34; °C
